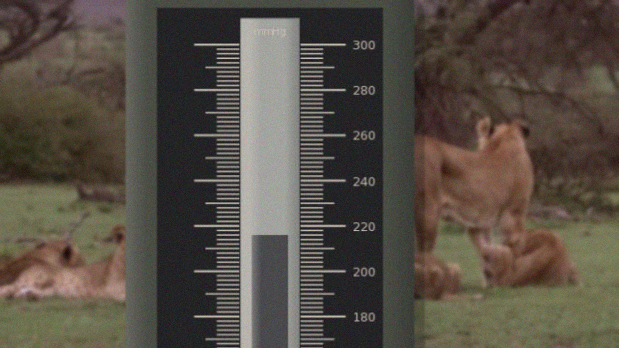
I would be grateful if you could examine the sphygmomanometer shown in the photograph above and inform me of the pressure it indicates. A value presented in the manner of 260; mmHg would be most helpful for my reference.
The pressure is 216; mmHg
